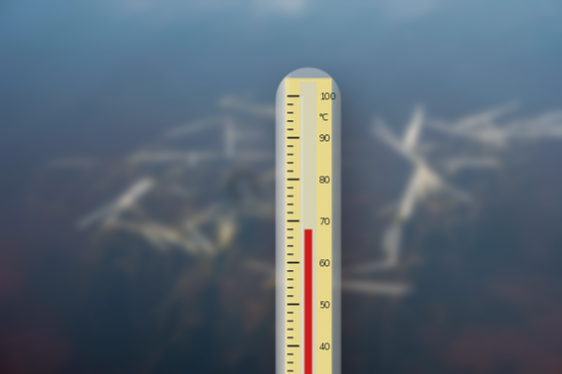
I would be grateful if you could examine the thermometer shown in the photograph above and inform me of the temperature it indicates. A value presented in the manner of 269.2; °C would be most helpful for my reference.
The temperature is 68; °C
